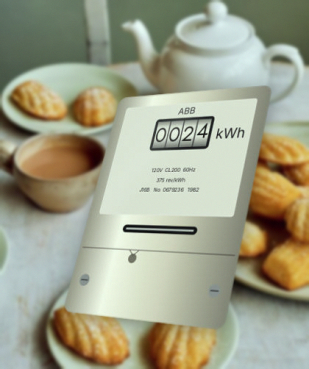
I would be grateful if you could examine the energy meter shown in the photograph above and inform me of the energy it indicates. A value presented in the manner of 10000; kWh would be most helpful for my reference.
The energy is 24; kWh
